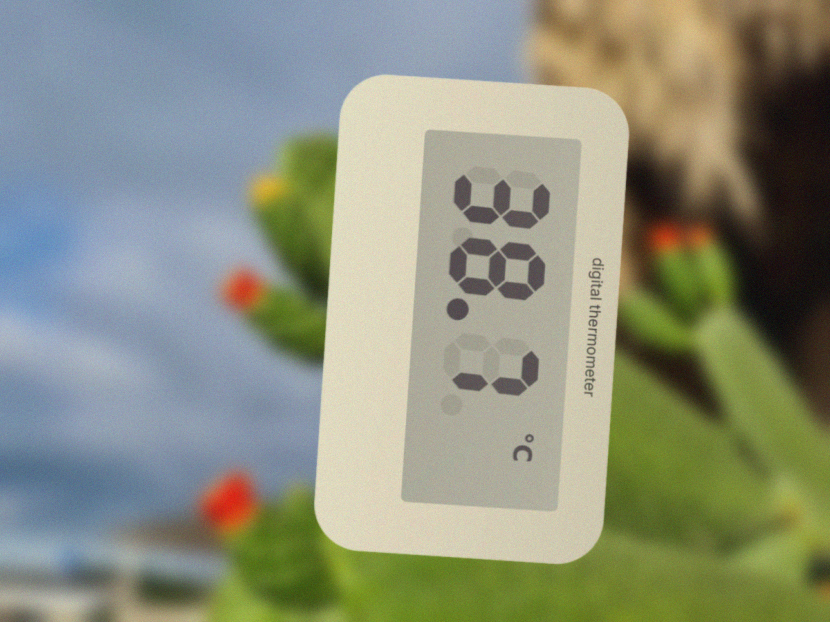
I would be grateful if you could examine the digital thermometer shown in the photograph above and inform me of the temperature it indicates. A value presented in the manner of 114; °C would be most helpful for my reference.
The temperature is 38.7; °C
